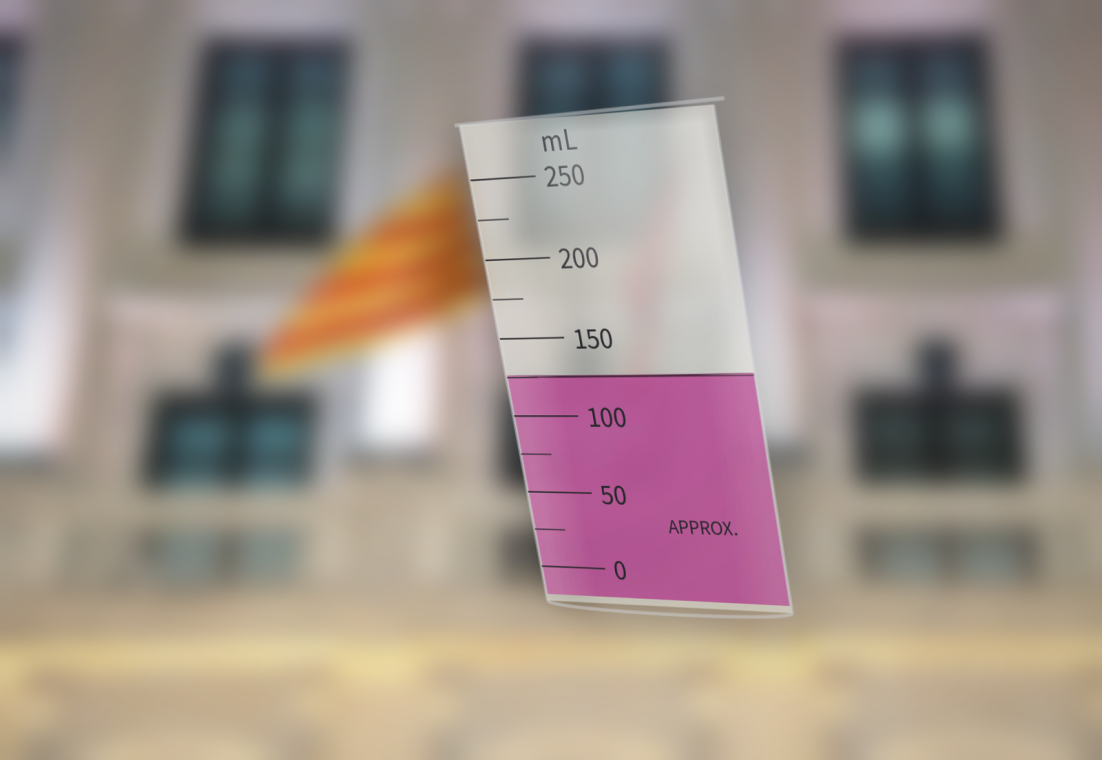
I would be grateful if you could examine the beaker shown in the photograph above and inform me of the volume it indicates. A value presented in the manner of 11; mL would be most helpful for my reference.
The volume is 125; mL
